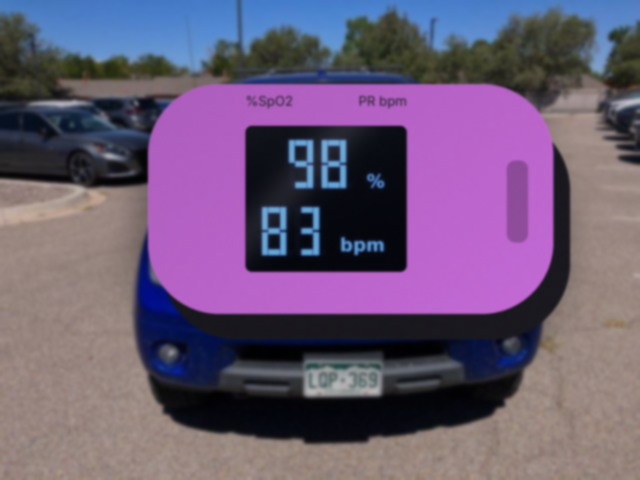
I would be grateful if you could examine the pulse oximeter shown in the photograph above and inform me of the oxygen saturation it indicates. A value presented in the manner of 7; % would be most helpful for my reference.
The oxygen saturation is 98; %
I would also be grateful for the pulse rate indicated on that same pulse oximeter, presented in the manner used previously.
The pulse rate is 83; bpm
